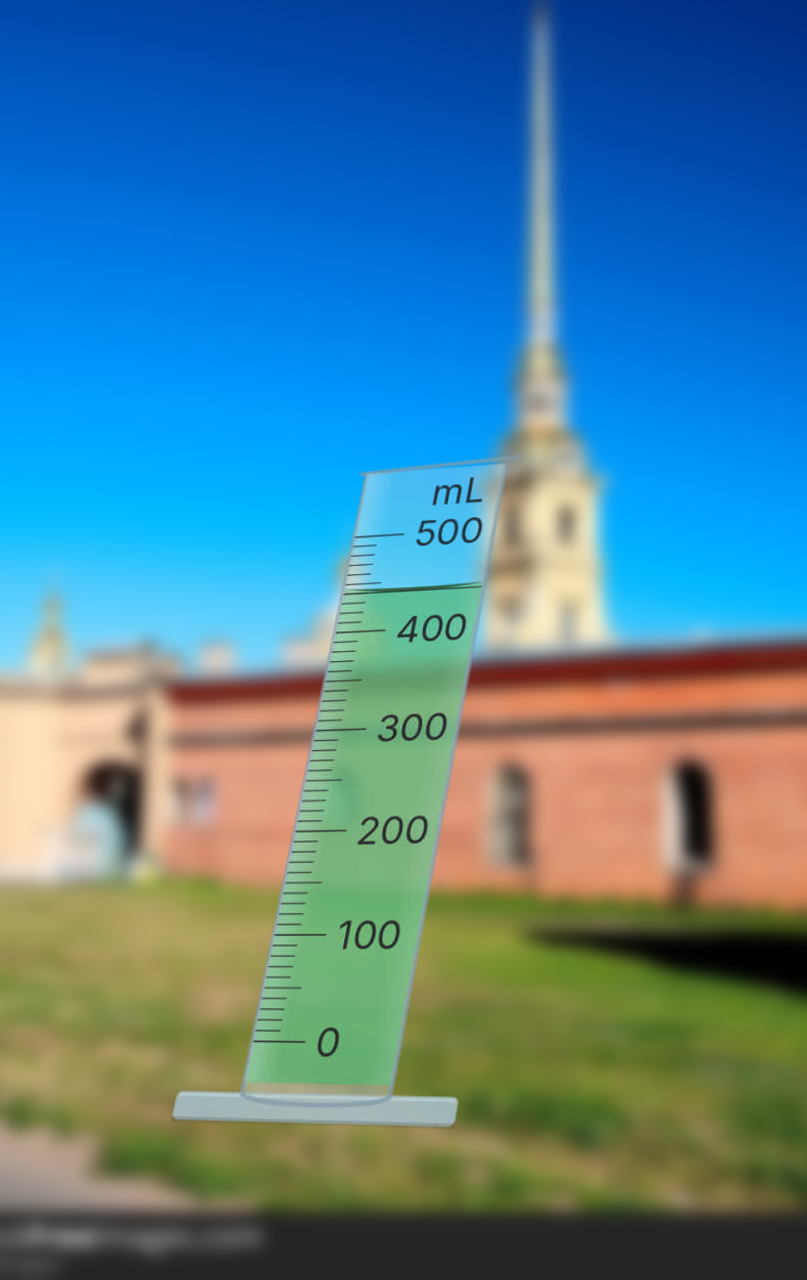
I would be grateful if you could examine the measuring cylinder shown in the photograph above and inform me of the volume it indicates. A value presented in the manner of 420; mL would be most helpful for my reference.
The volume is 440; mL
